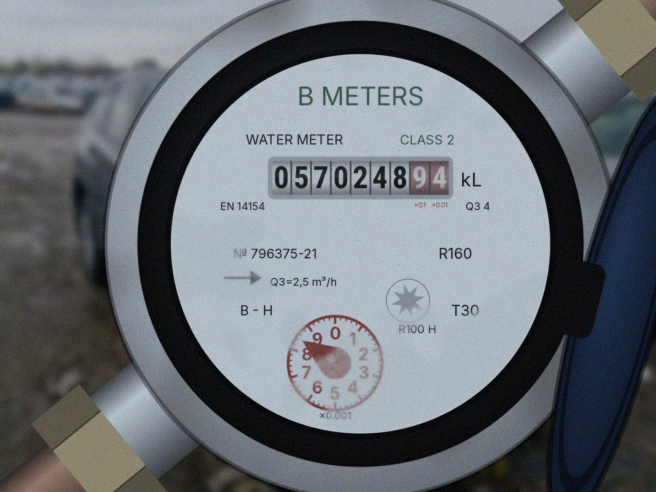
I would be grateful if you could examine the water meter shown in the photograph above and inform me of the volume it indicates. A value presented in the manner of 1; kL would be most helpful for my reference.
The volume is 570248.948; kL
